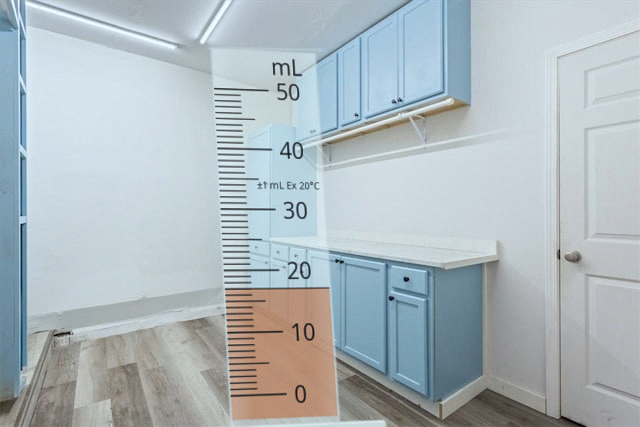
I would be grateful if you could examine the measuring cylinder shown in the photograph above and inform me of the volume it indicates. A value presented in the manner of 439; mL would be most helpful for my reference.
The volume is 17; mL
